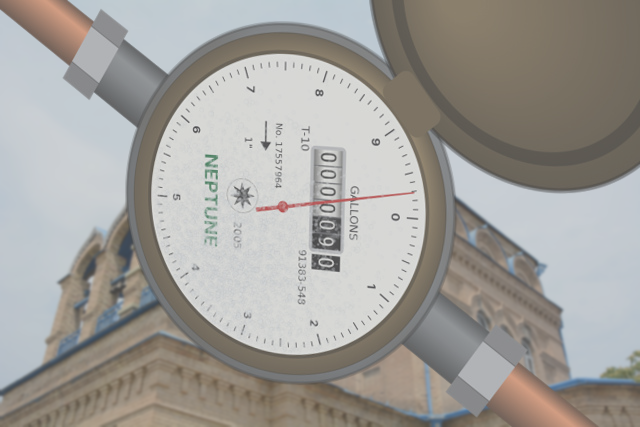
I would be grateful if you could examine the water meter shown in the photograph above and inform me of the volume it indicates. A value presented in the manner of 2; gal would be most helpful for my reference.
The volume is 89.7; gal
